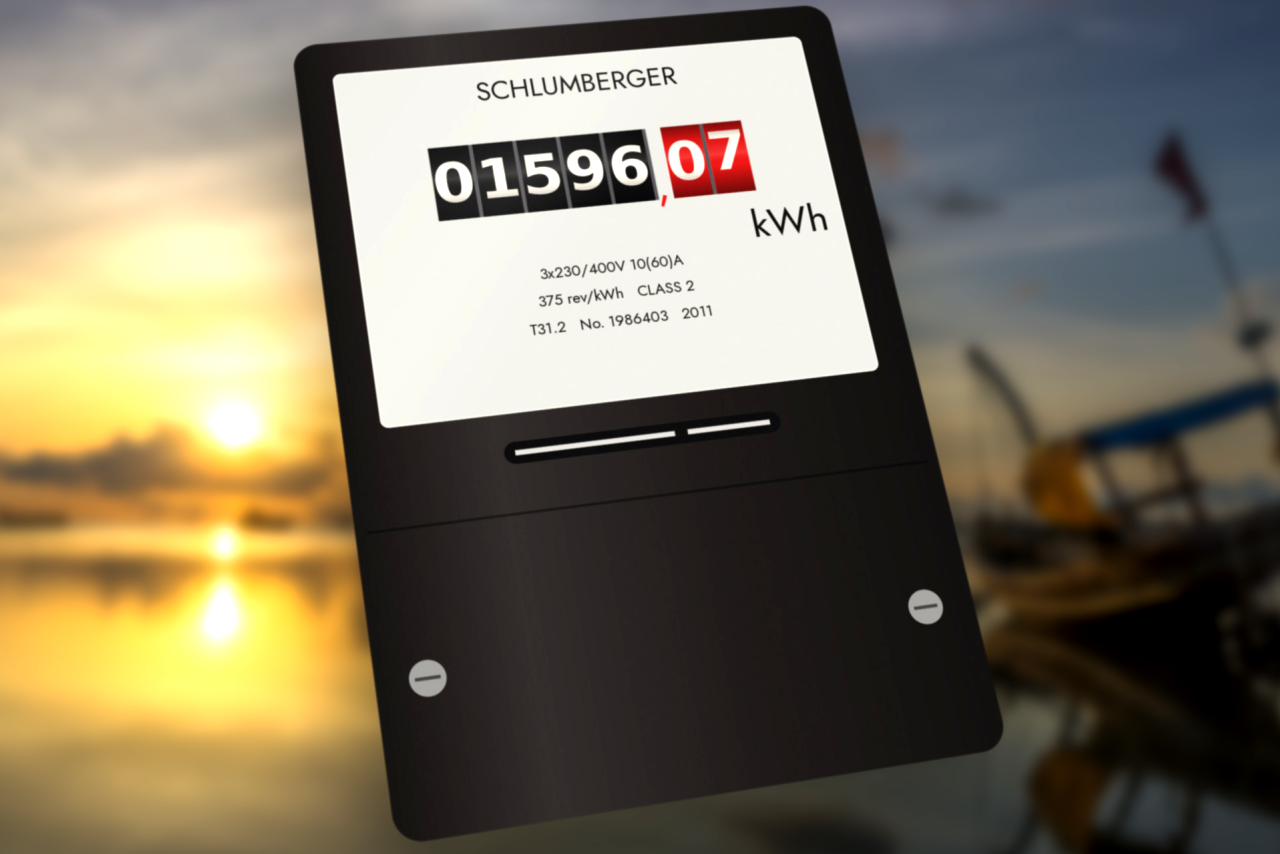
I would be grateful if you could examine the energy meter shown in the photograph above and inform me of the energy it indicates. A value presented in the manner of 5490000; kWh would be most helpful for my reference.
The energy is 1596.07; kWh
